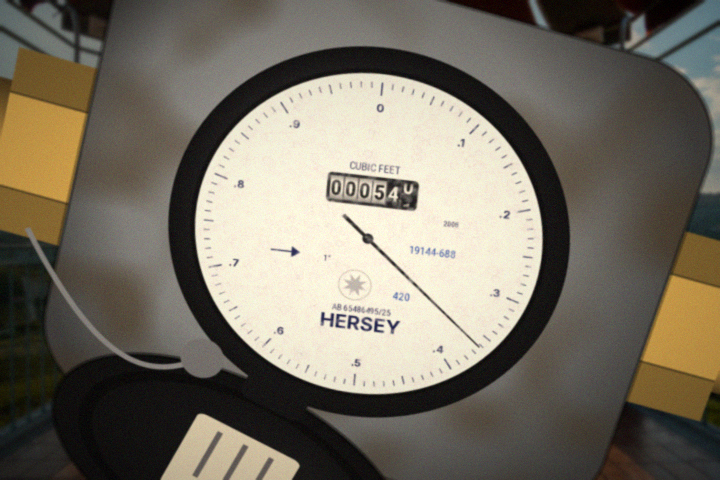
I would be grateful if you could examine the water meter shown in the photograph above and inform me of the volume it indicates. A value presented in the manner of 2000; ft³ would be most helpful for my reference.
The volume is 540.36; ft³
